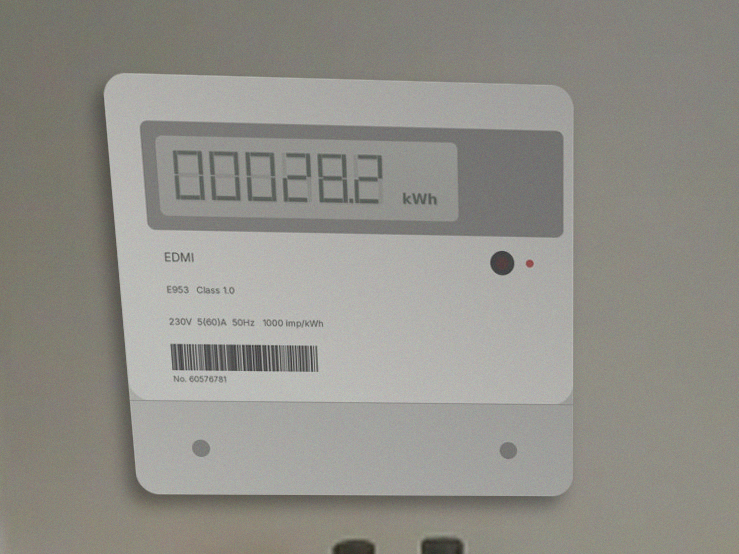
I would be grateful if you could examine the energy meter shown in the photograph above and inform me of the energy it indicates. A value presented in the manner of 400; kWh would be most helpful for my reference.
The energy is 28.2; kWh
